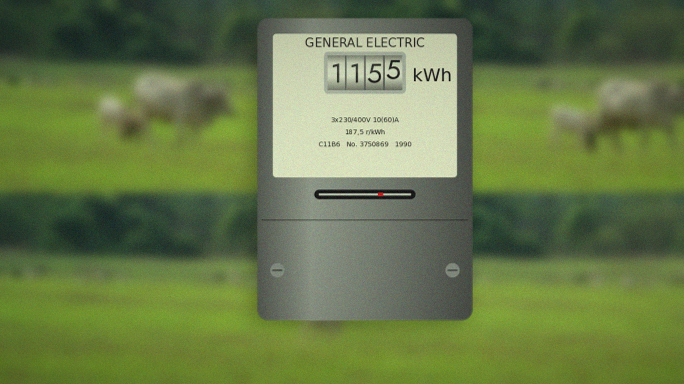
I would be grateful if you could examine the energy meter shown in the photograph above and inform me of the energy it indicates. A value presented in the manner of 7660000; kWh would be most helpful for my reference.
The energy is 1155; kWh
